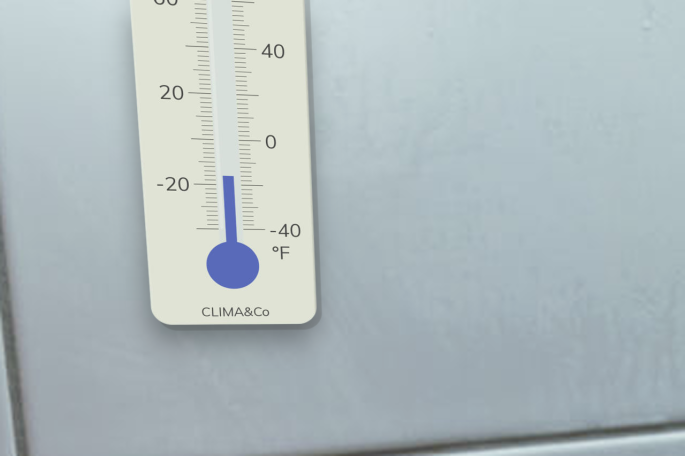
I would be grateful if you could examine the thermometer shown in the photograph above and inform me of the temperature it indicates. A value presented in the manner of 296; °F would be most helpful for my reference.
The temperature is -16; °F
